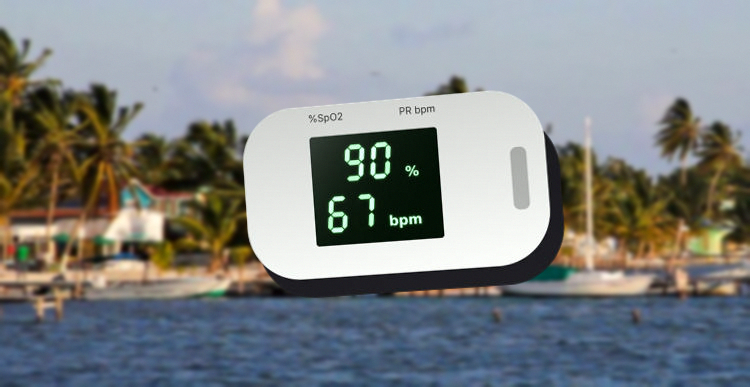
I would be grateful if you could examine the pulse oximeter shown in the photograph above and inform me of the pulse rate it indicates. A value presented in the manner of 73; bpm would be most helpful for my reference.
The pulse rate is 67; bpm
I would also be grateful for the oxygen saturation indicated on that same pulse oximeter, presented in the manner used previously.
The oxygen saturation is 90; %
